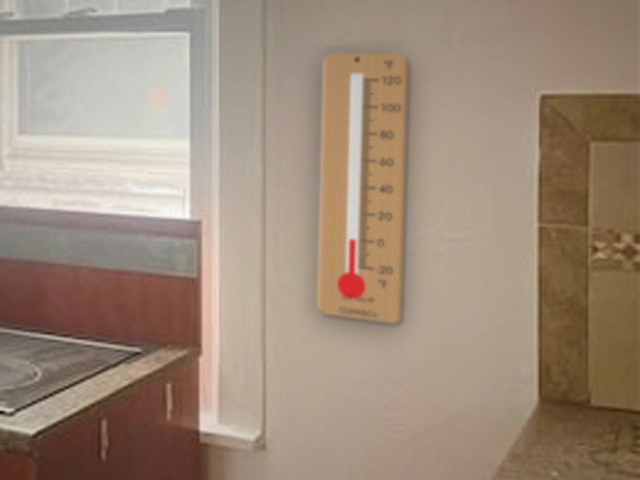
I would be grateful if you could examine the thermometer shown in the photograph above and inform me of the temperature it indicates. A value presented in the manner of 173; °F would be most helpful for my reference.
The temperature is 0; °F
